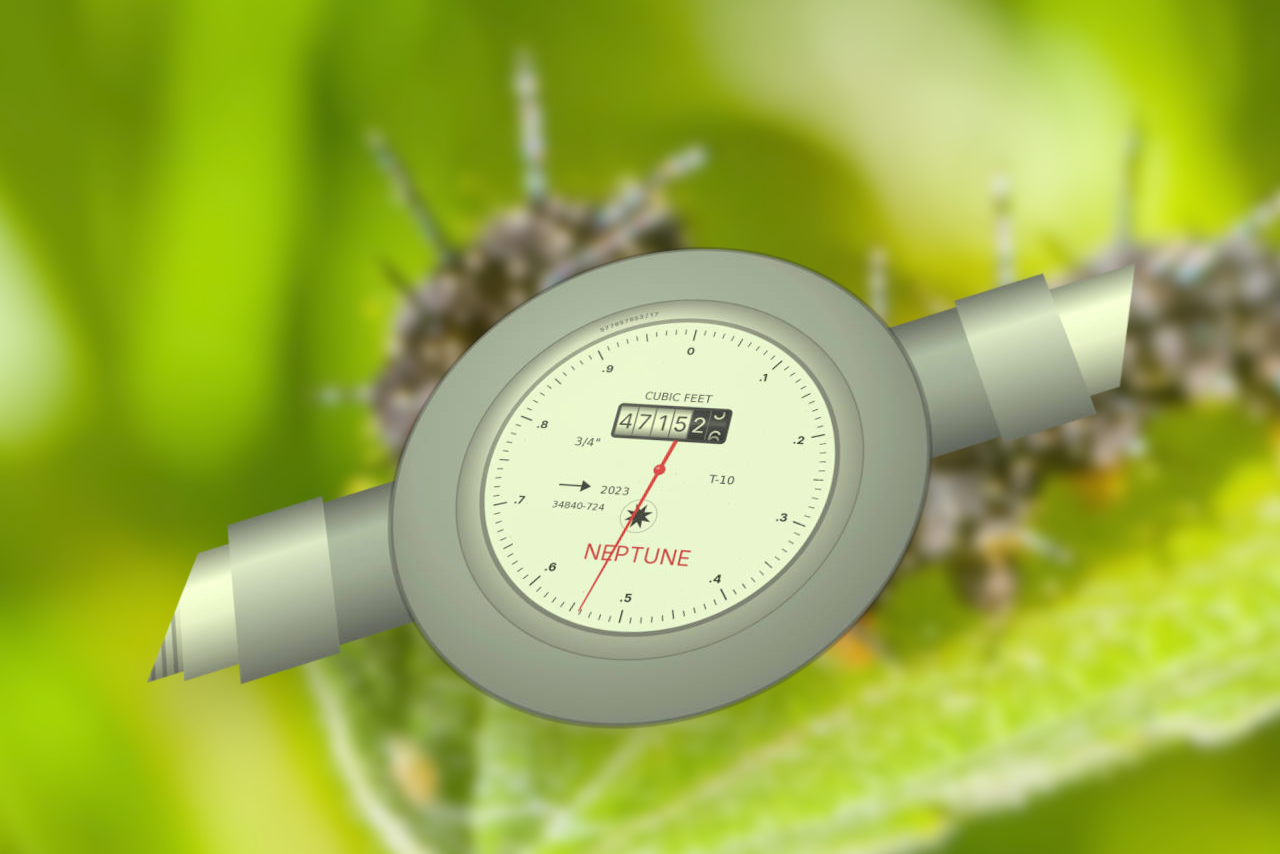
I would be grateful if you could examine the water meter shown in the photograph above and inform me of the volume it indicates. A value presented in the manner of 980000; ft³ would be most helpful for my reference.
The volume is 471525.54; ft³
